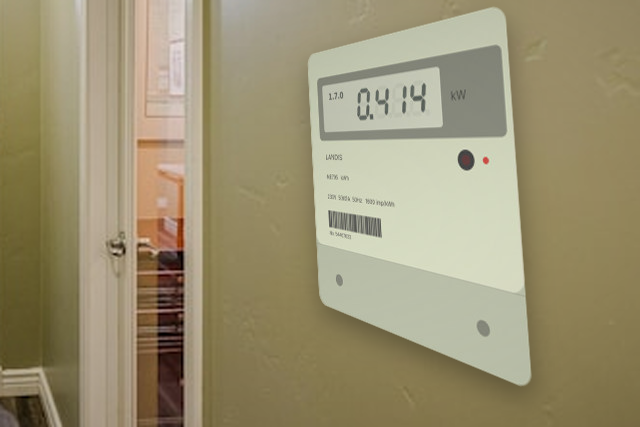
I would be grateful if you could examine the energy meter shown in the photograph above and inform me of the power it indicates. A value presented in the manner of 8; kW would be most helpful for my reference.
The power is 0.414; kW
